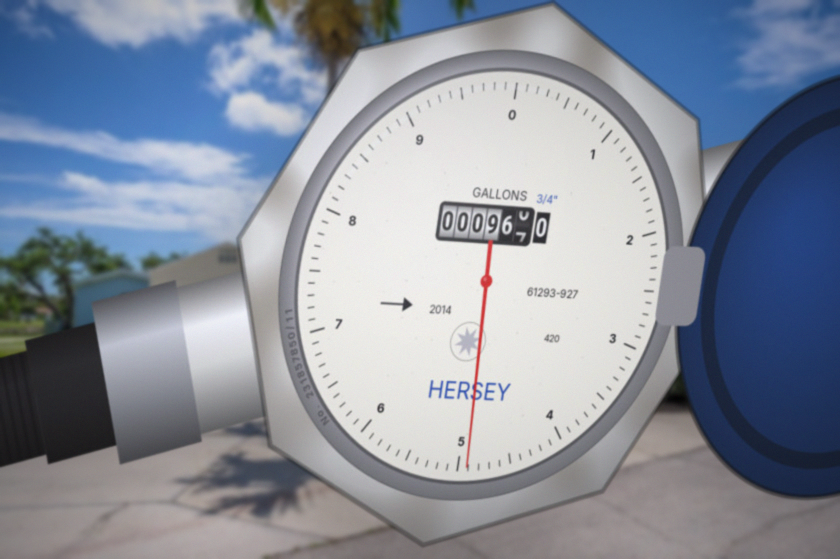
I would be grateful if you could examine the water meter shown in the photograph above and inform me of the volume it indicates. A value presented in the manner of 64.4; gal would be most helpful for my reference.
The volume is 9664.9; gal
